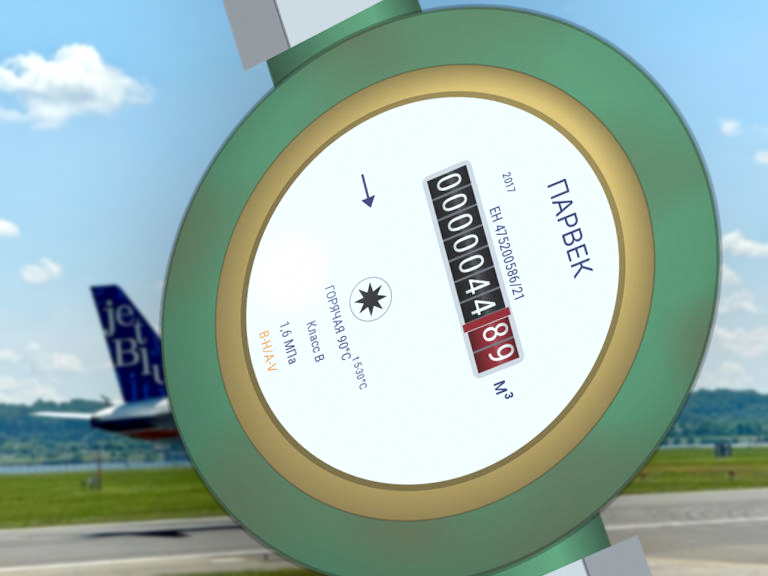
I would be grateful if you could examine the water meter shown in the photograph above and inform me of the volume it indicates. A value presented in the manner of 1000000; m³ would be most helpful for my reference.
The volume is 44.89; m³
